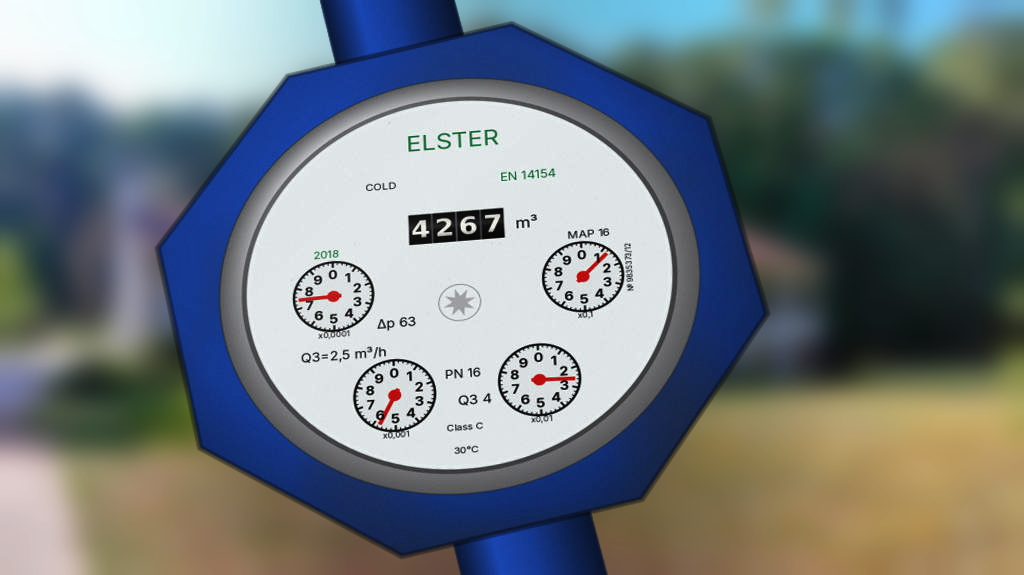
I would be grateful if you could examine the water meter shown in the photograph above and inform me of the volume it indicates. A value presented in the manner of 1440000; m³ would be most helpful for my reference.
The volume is 4267.1257; m³
